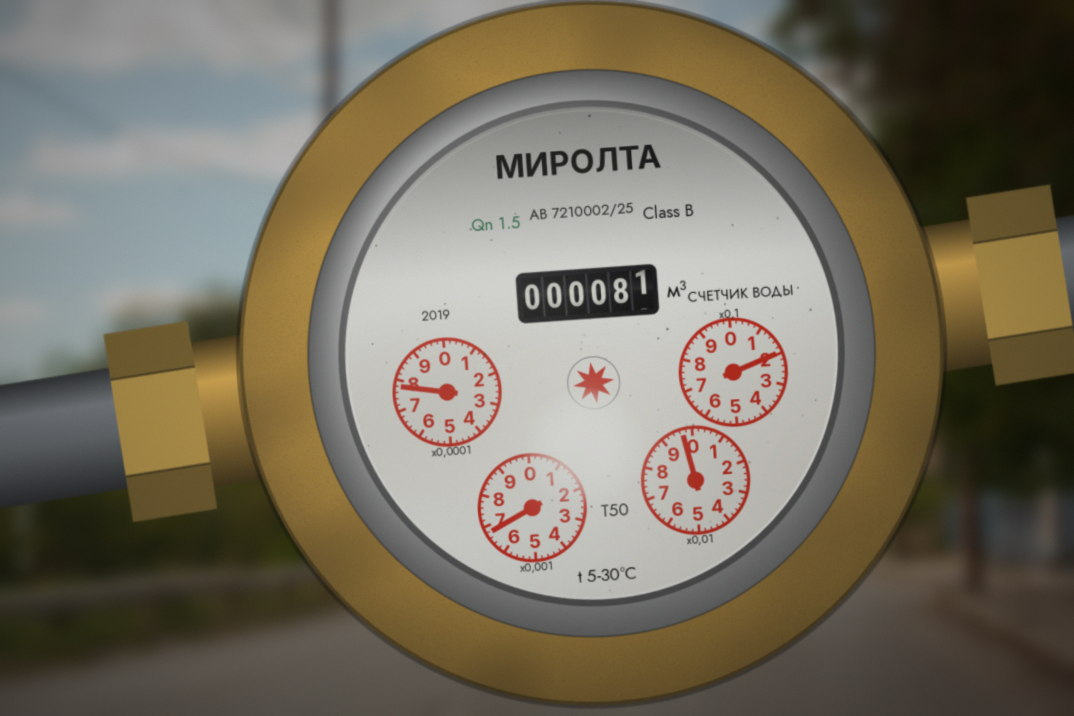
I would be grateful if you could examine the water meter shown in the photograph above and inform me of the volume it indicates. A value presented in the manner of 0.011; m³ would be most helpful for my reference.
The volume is 81.1967; m³
